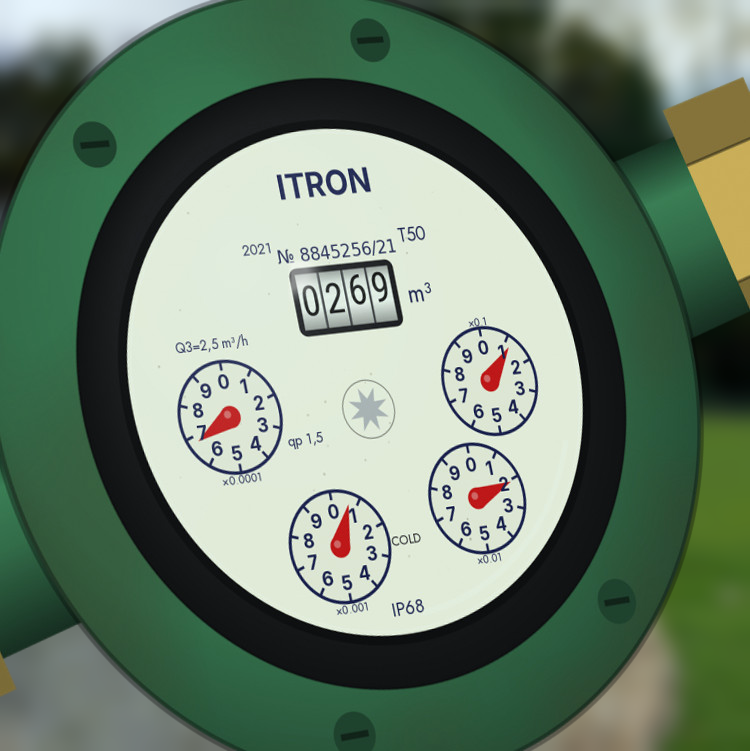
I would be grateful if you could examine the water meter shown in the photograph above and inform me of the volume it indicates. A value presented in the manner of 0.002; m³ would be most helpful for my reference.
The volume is 269.1206; m³
